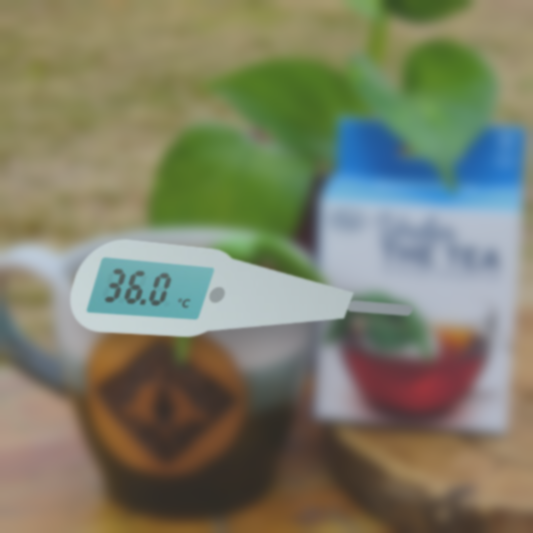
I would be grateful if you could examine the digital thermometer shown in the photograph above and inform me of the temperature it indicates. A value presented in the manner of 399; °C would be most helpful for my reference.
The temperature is 36.0; °C
